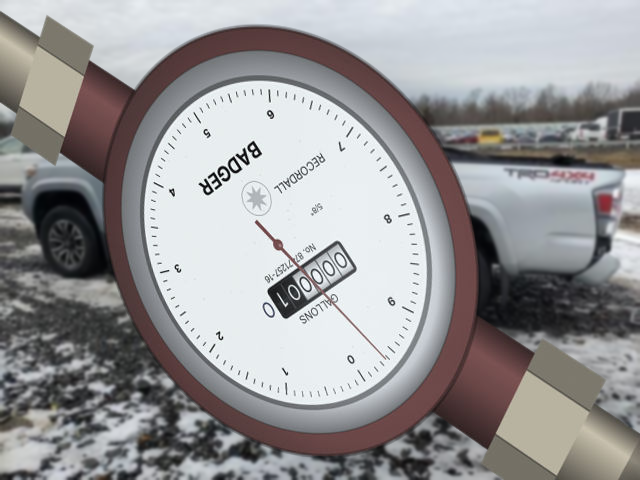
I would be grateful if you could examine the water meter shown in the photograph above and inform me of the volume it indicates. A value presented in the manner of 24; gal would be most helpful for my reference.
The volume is 9.6; gal
